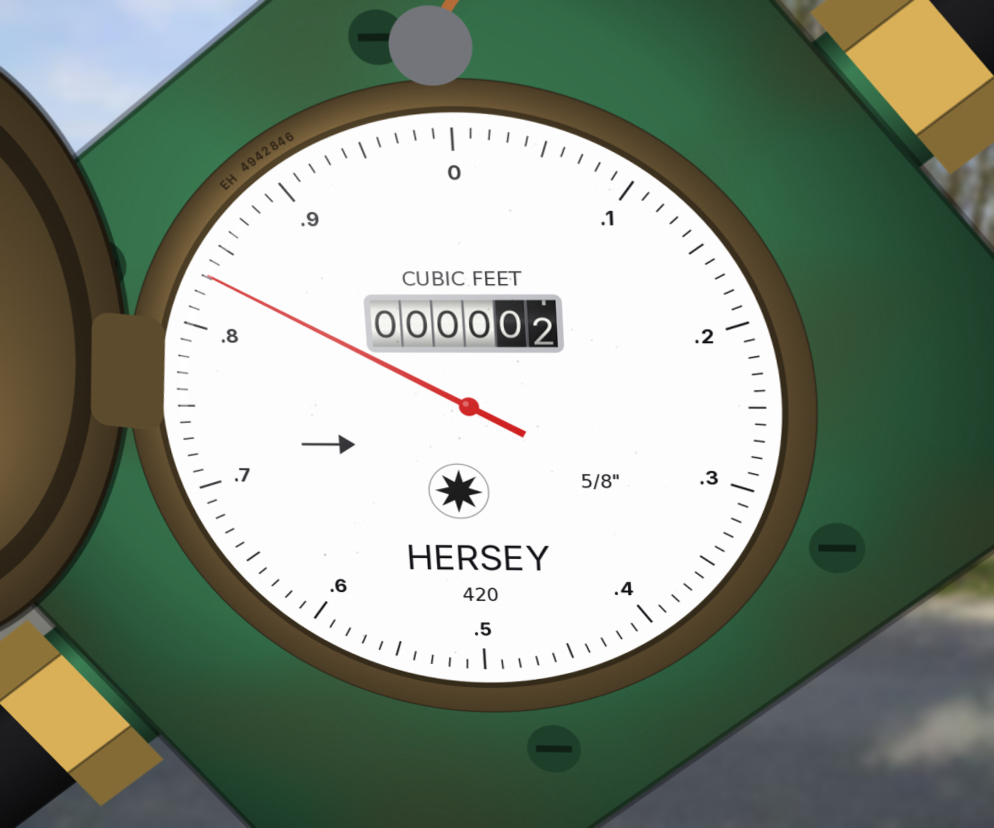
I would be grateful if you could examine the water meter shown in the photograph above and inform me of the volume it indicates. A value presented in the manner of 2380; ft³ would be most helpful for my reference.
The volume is 1.83; ft³
